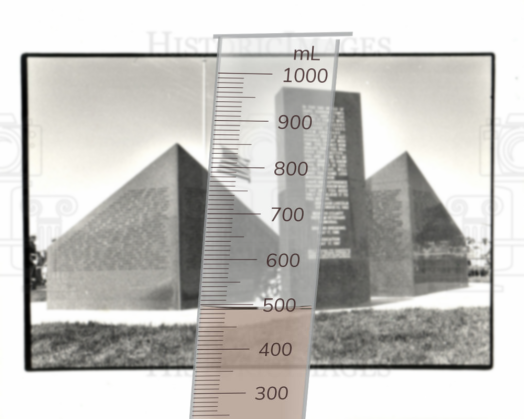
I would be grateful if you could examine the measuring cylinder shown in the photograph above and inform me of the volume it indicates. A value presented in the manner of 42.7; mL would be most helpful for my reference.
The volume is 490; mL
